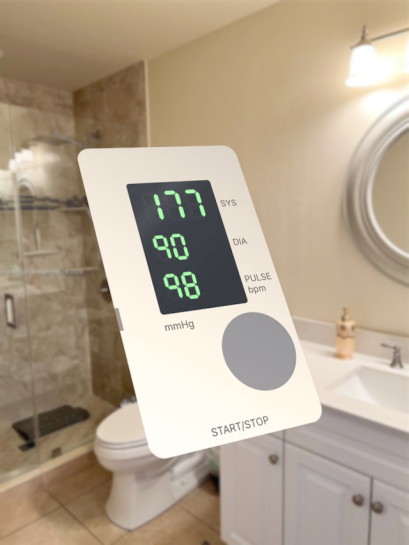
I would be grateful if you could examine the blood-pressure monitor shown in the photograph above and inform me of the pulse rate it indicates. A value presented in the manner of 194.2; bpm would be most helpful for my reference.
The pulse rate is 98; bpm
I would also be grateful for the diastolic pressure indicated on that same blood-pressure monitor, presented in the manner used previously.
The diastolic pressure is 90; mmHg
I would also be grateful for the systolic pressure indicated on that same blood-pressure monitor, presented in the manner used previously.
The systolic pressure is 177; mmHg
